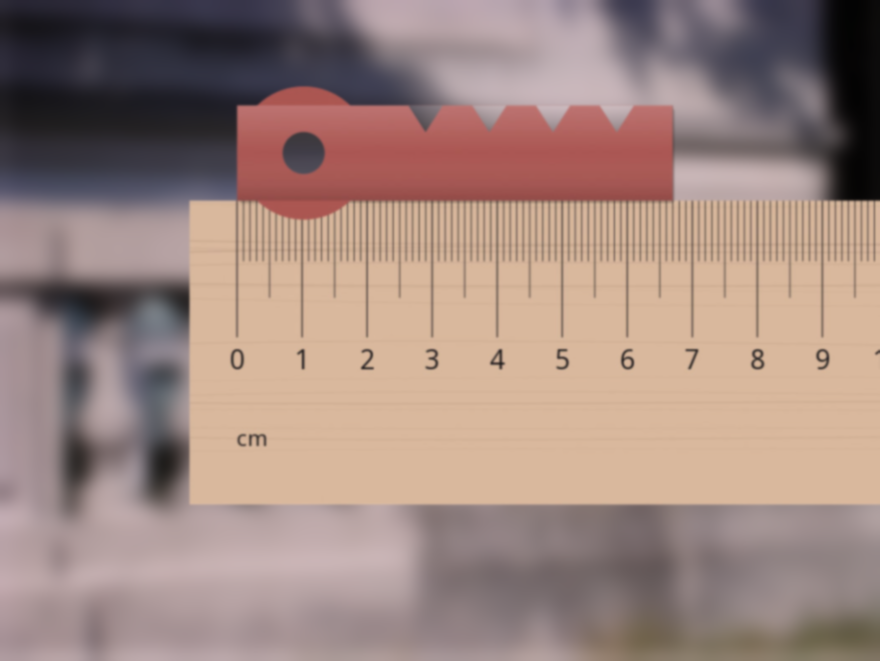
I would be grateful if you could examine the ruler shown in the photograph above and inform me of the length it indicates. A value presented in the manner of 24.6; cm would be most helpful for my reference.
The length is 6.7; cm
